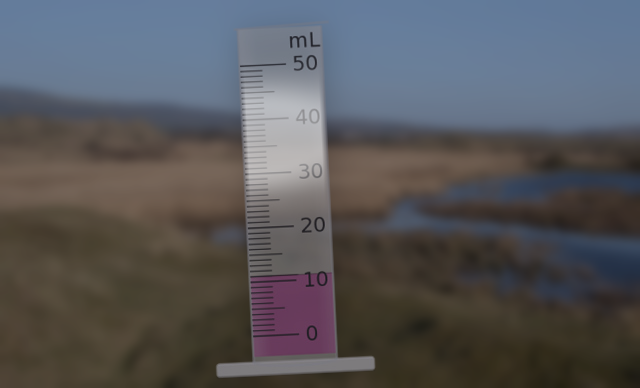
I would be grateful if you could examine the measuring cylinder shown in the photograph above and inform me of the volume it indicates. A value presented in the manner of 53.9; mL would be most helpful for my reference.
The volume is 11; mL
